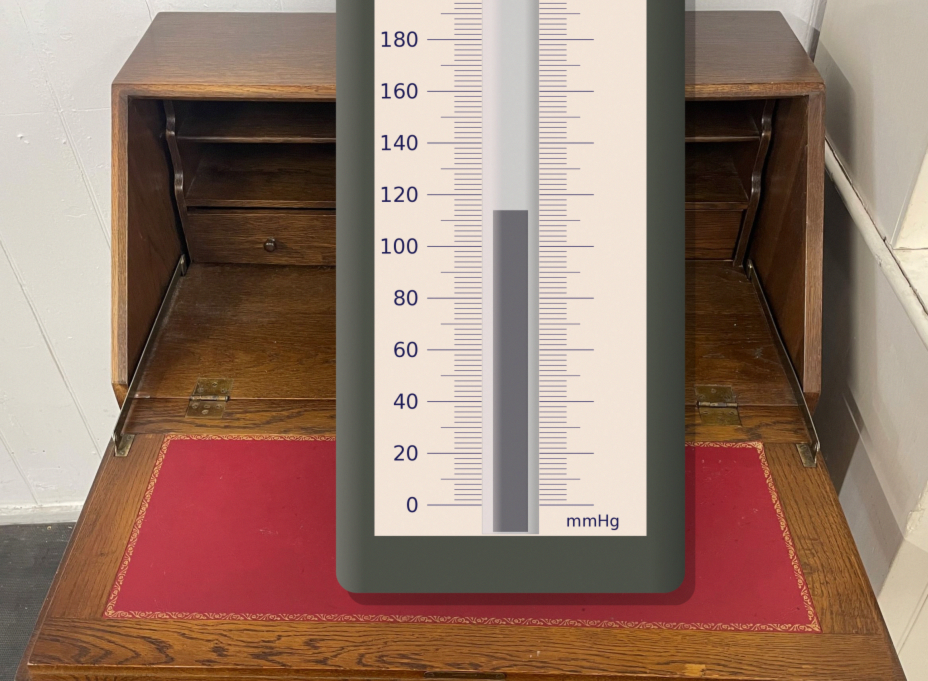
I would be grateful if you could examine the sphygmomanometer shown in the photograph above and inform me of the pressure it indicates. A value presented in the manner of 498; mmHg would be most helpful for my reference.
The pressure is 114; mmHg
